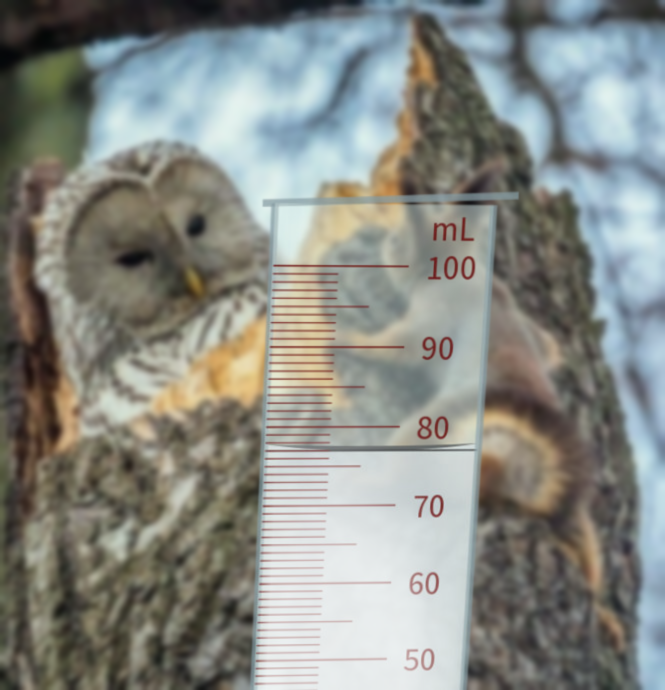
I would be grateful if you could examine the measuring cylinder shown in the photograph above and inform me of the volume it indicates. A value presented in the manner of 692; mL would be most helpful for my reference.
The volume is 77; mL
